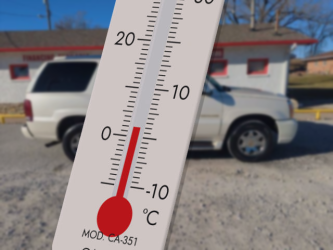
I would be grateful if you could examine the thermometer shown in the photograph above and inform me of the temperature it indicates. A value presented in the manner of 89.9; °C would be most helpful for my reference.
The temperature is 2; °C
